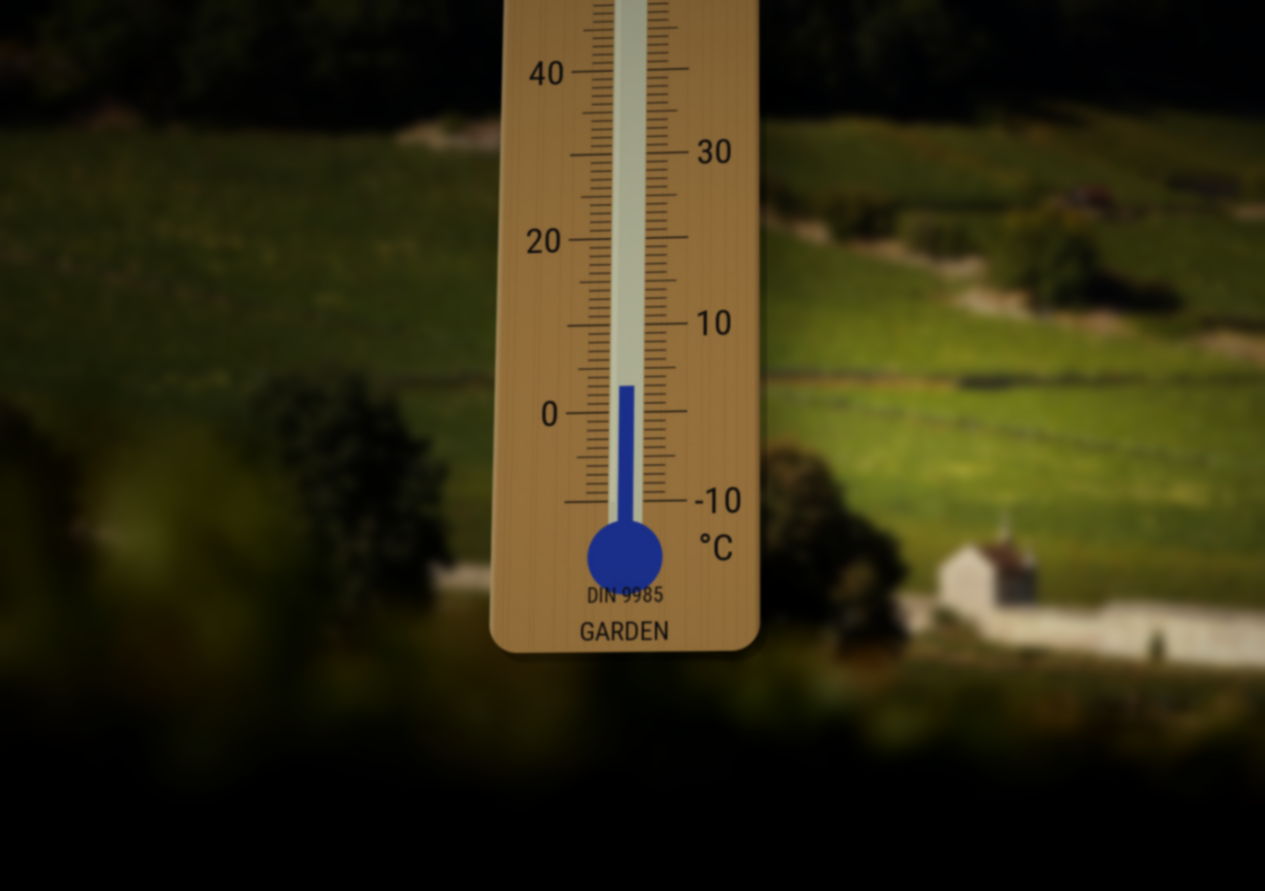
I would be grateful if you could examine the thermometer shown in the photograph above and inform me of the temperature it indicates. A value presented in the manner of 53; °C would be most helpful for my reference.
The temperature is 3; °C
